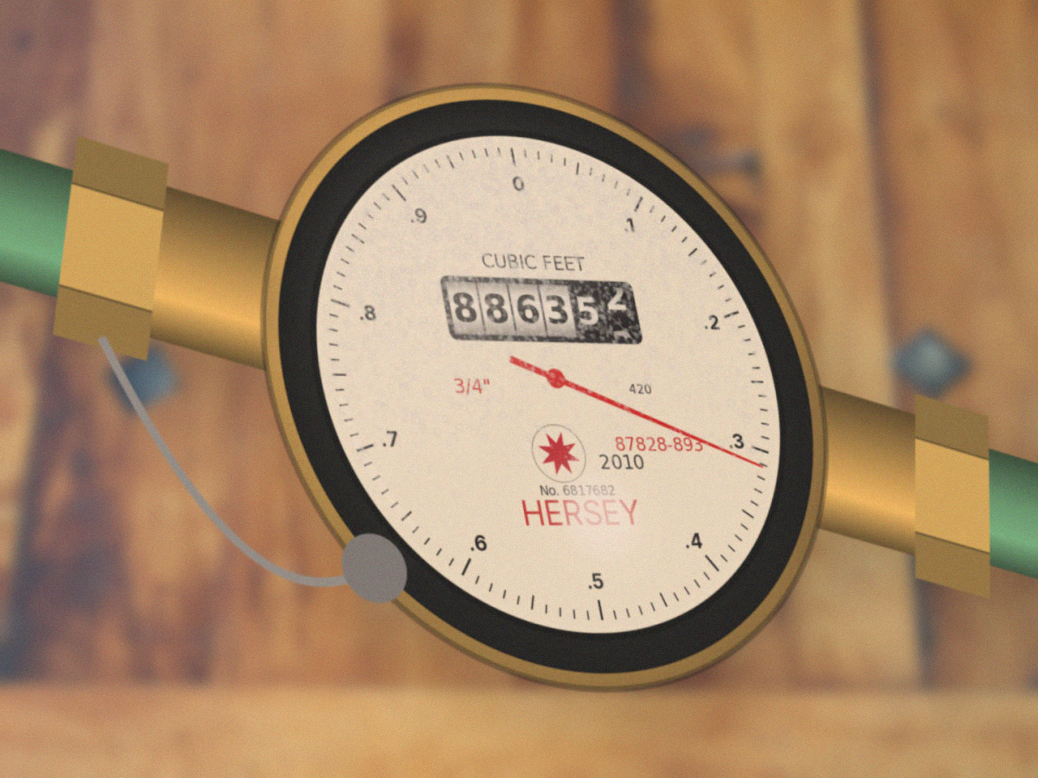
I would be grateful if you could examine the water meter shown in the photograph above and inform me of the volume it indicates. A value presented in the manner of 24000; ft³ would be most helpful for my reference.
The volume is 886352.31; ft³
